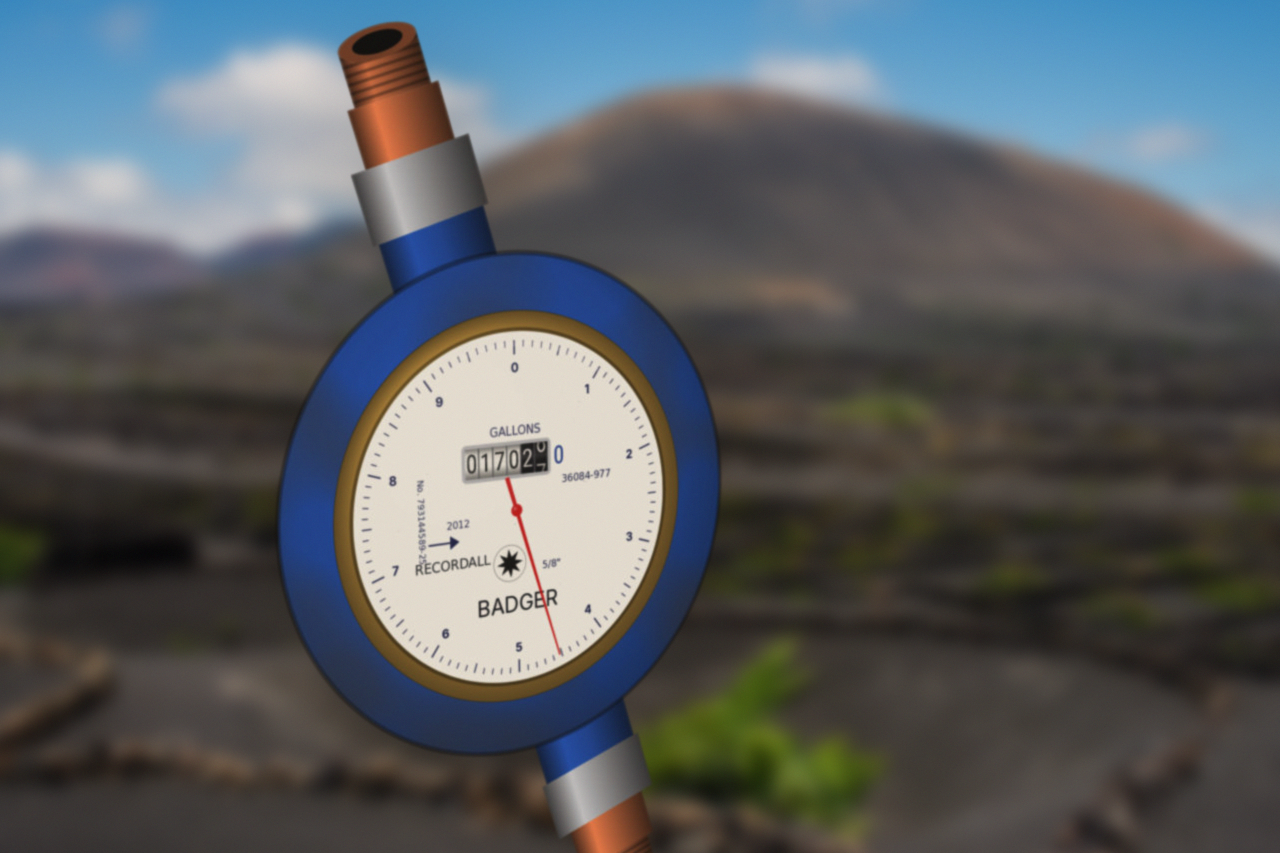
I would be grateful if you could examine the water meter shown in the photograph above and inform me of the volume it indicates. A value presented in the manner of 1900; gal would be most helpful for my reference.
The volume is 170264.5; gal
